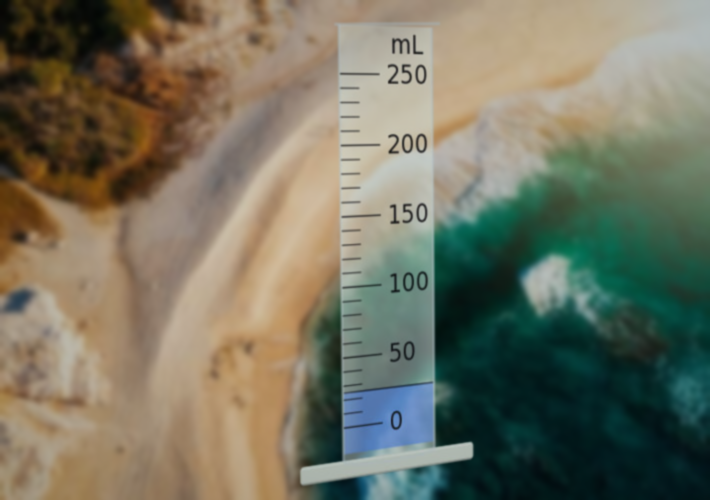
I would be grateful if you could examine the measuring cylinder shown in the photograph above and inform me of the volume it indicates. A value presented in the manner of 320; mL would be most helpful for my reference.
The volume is 25; mL
